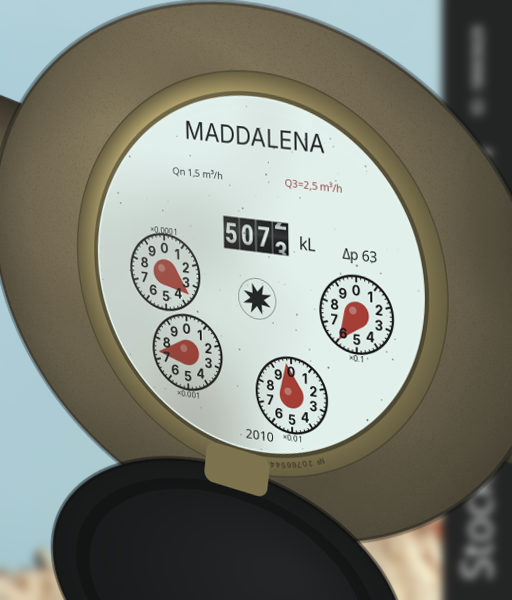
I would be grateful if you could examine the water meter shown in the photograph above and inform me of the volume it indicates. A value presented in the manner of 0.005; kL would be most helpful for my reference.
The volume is 5072.5973; kL
